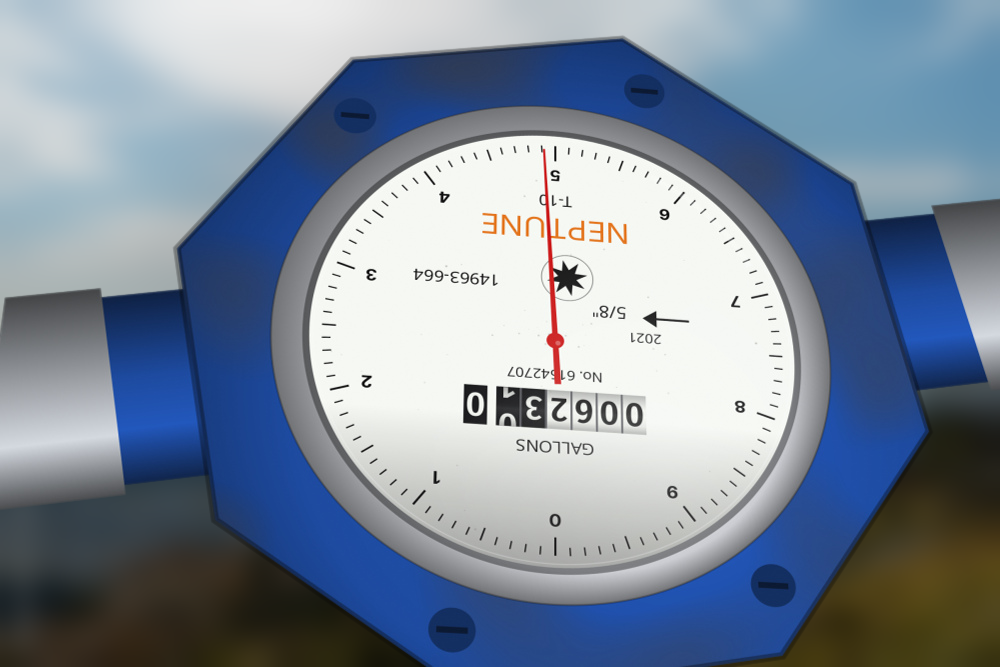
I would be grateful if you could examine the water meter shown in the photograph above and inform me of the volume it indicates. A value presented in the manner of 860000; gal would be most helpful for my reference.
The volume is 62304.9; gal
